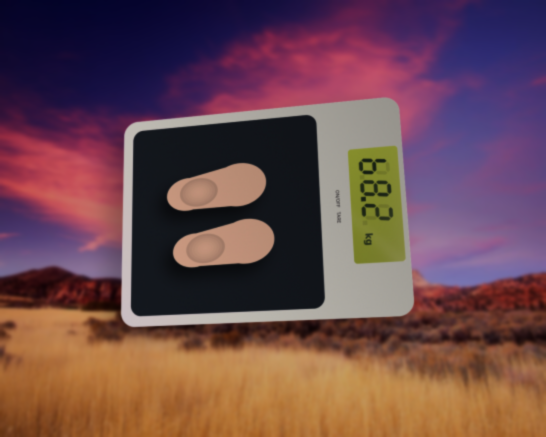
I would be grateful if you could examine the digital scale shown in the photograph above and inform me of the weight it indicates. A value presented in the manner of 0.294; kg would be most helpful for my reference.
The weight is 68.2; kg
